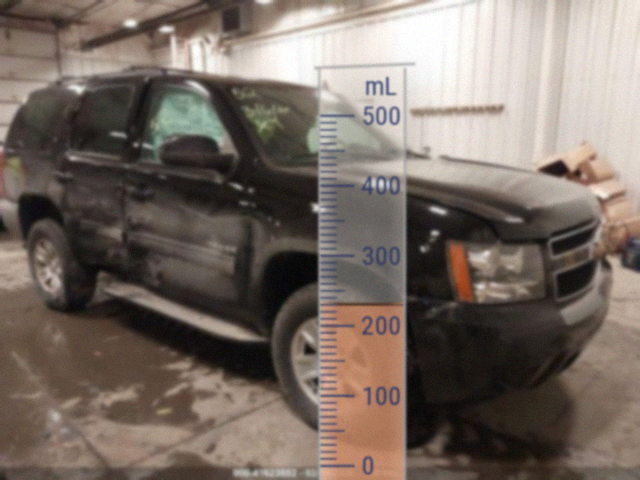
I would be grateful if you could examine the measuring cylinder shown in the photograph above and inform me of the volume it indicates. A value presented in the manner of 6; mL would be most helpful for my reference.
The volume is 230; mL
